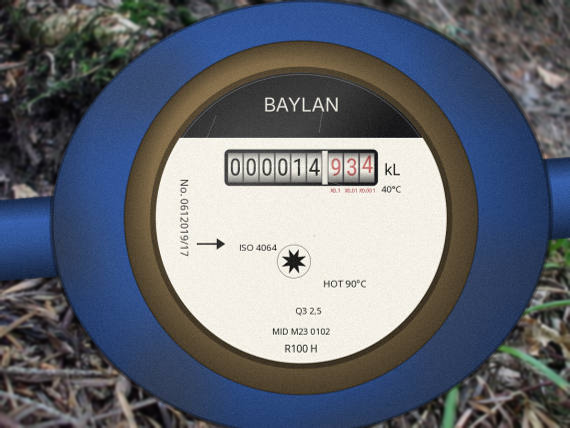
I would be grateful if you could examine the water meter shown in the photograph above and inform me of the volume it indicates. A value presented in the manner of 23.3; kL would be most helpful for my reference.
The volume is 14.934; kL
